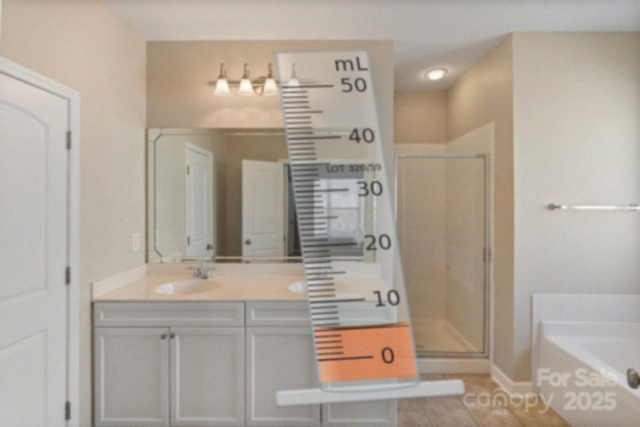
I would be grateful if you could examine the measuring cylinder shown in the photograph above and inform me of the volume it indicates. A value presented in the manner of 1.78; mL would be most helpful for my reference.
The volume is 5; mL
